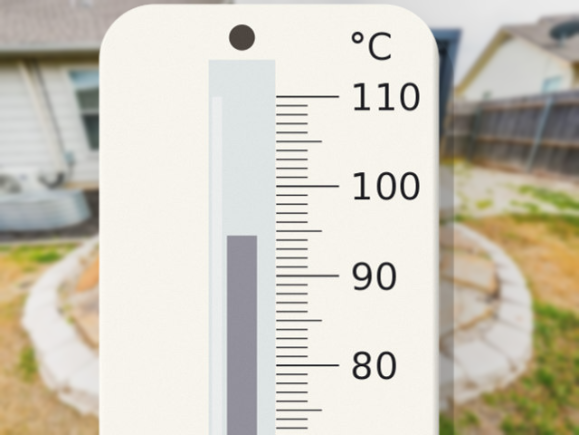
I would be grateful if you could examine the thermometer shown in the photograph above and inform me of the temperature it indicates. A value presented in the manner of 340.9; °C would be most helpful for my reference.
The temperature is 94.5; °C
